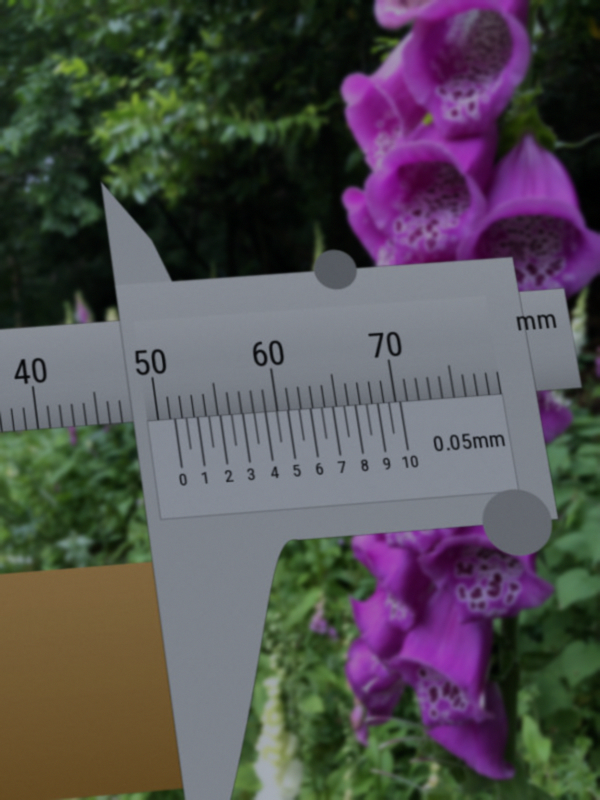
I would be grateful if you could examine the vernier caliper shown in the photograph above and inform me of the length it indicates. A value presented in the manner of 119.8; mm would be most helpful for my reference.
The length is 51.4; mm
